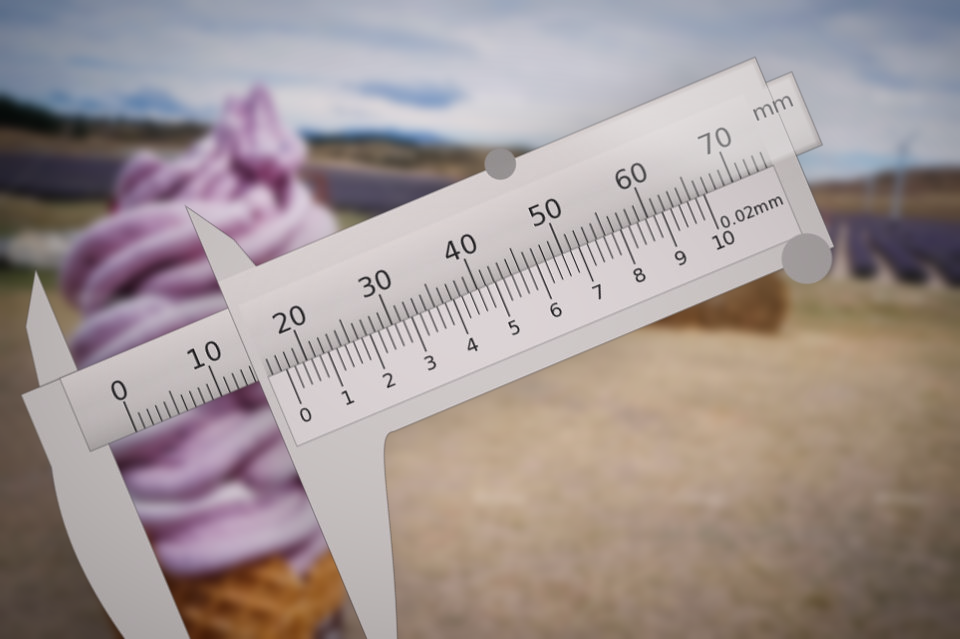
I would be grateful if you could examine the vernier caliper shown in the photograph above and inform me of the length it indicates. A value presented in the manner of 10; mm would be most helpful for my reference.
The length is 17.6; mm
